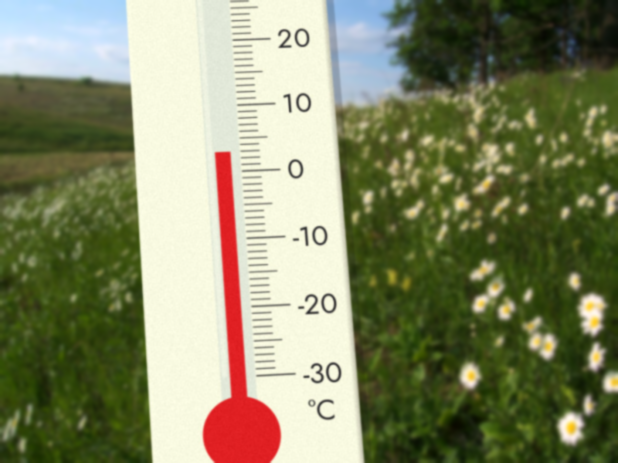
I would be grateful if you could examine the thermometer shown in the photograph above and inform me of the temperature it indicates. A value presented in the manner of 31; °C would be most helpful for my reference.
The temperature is 3; °C
